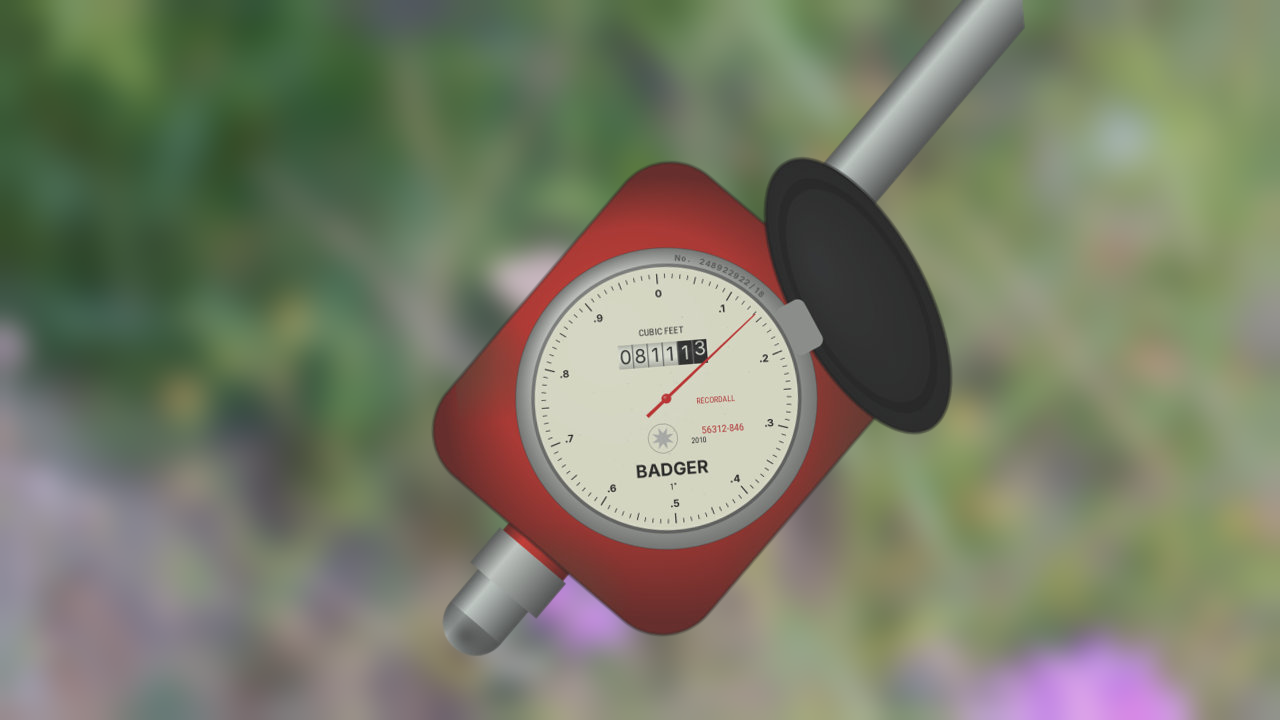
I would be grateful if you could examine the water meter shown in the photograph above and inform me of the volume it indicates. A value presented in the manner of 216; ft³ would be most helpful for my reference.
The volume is 81113.14; ft³
